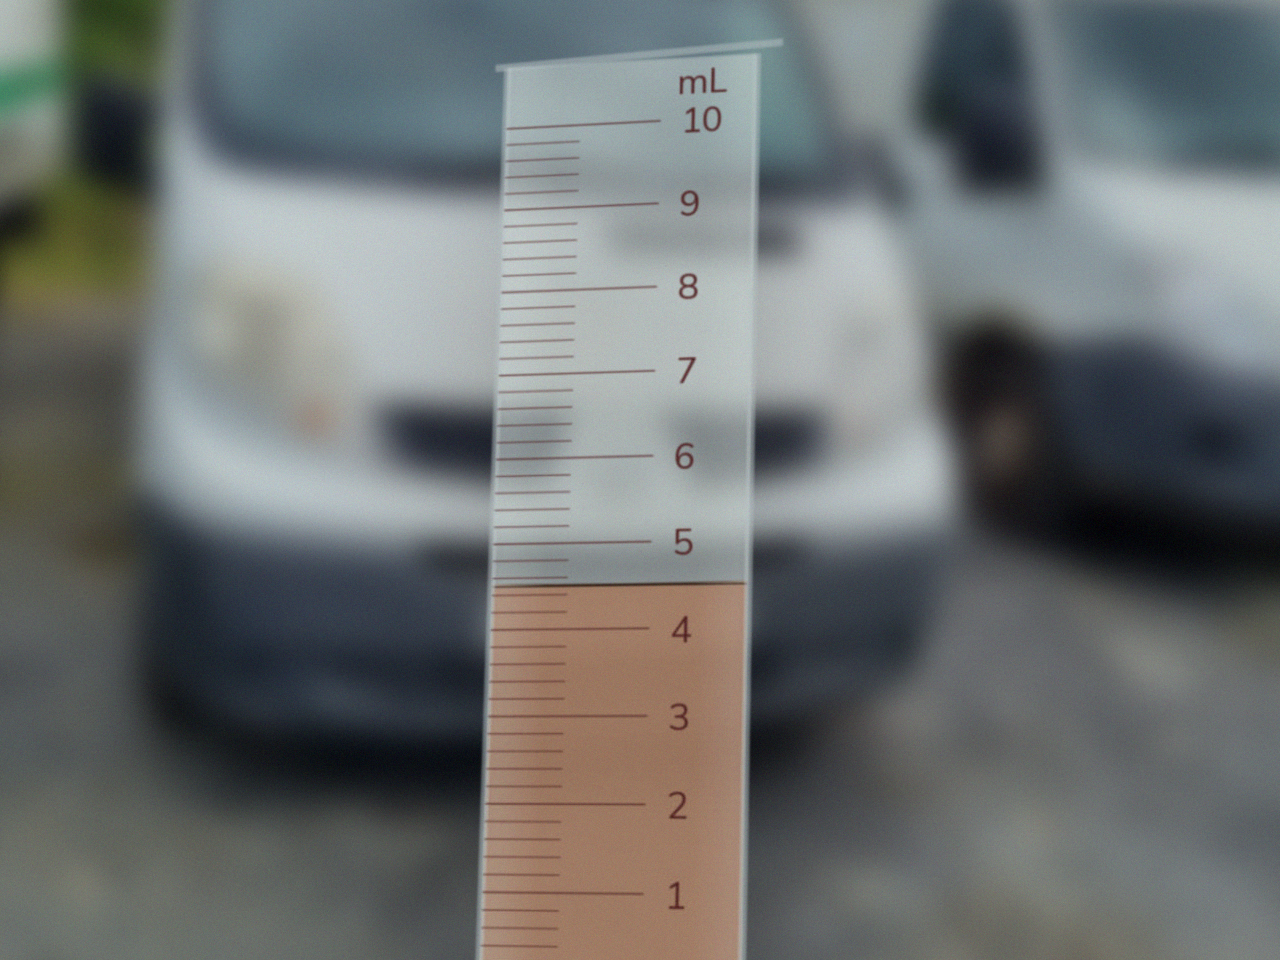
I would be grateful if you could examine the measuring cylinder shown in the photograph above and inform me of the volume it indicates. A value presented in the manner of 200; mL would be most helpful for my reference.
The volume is 4.5; mL
